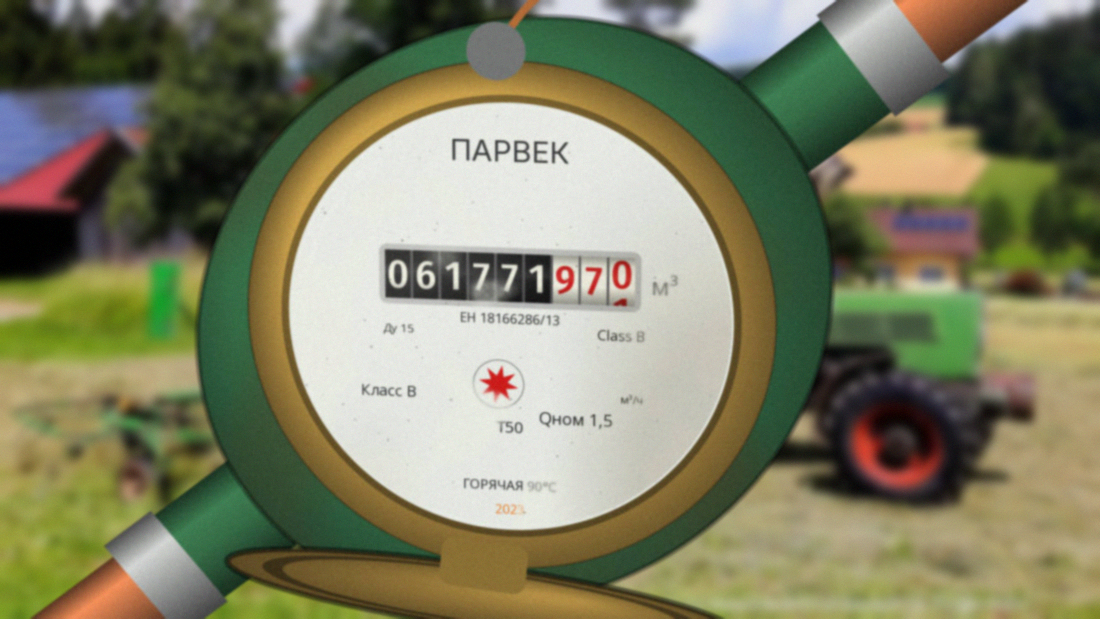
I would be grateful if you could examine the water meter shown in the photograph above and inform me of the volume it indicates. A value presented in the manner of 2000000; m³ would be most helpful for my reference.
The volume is 61771.970; m³
